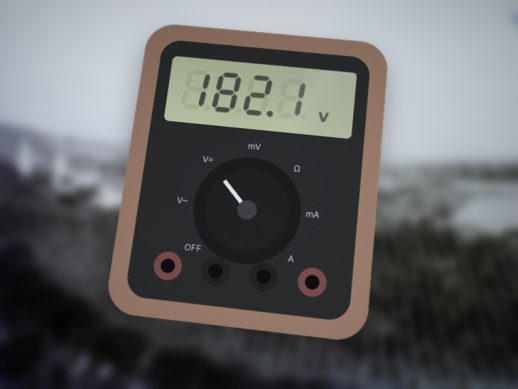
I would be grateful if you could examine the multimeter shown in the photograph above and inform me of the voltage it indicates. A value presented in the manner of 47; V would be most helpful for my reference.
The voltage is 182.1; V
